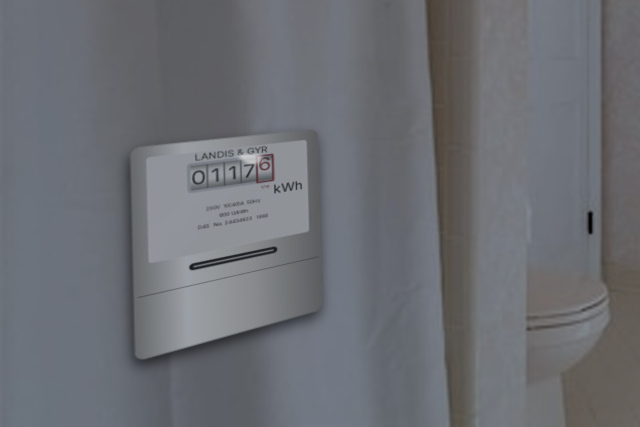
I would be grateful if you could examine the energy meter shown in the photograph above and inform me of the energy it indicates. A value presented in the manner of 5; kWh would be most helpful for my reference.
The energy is 117.6; kWh
